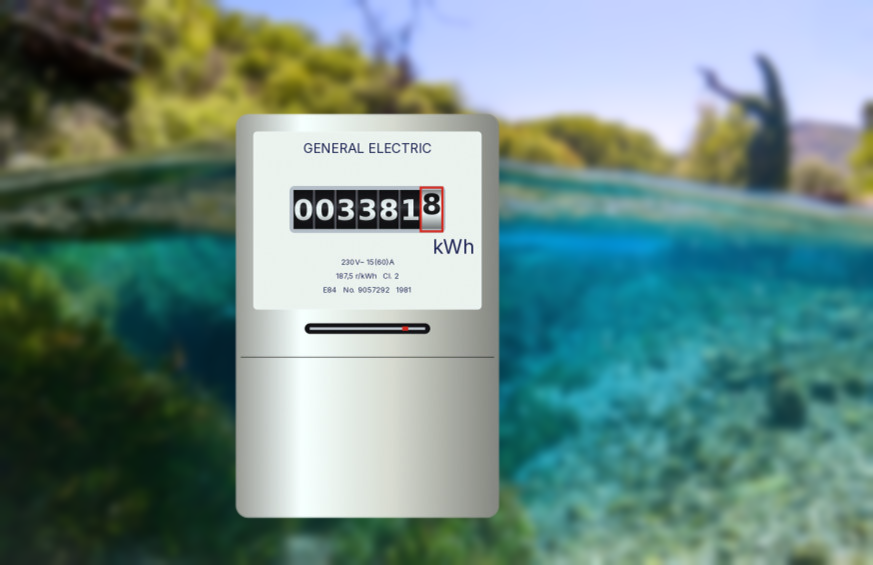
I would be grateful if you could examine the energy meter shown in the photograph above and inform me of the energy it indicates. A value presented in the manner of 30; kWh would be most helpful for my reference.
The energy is 3381.8; kWh
